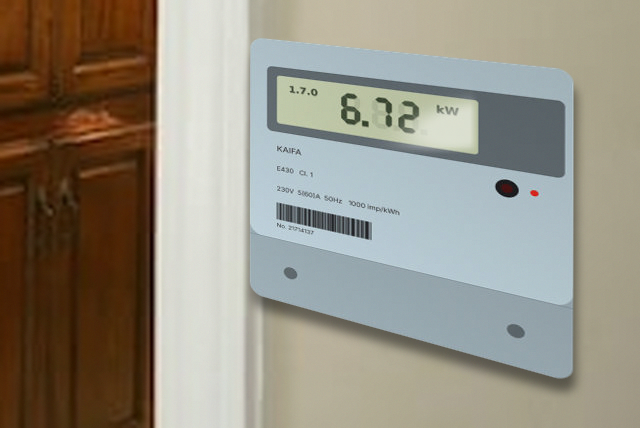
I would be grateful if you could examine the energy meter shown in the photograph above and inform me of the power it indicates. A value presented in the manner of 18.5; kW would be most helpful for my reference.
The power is 6.72; kW
